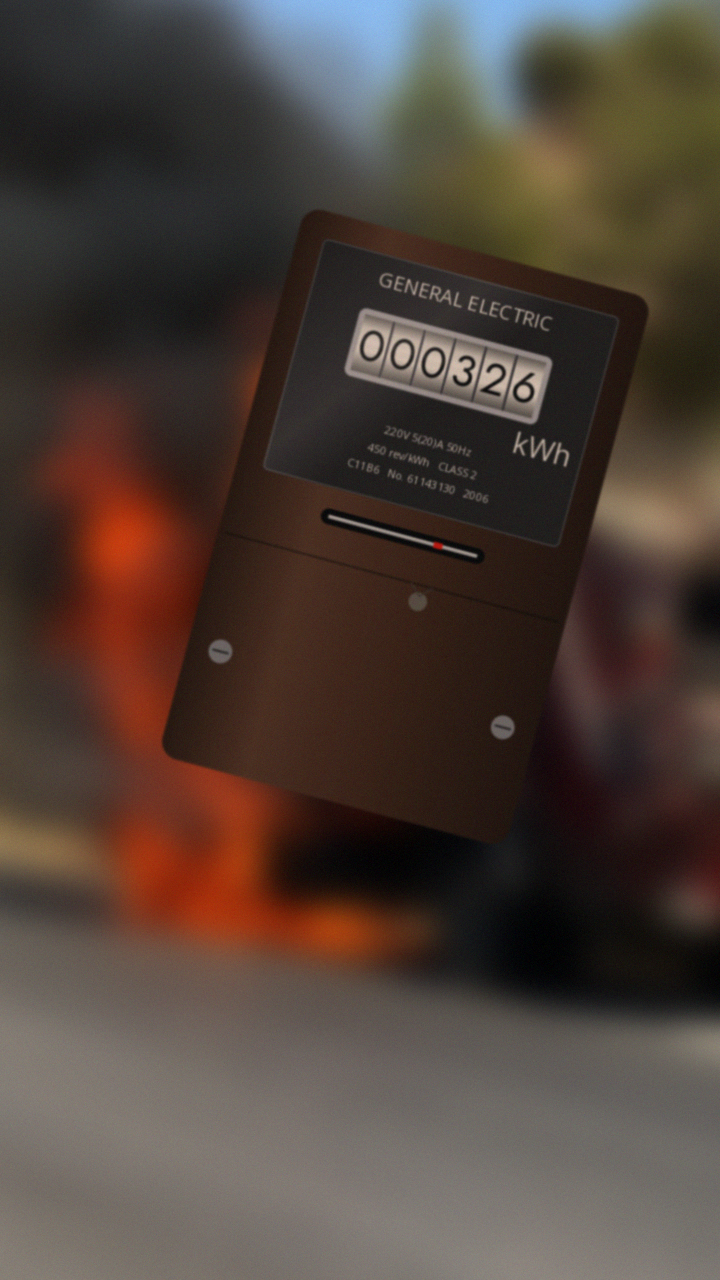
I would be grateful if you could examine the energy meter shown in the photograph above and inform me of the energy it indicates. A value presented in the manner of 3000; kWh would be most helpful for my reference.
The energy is 326; kWh
